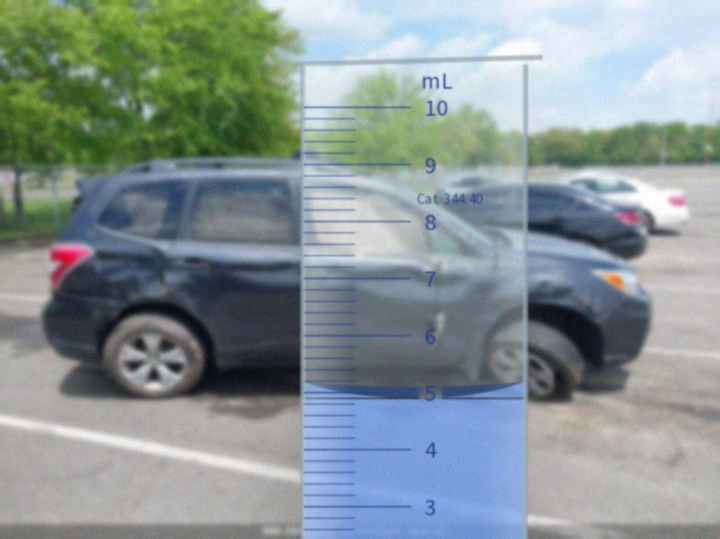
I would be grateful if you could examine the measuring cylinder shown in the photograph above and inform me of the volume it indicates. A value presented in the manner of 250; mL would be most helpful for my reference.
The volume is 4.9; mL
